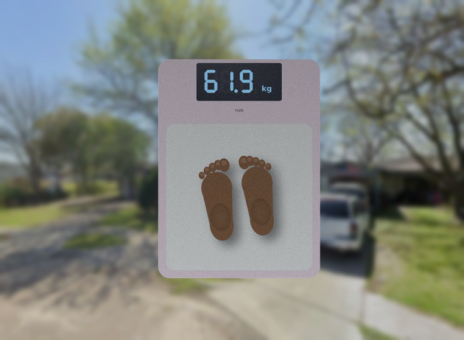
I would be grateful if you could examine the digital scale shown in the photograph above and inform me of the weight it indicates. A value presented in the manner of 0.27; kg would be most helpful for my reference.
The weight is 61.9; kg
